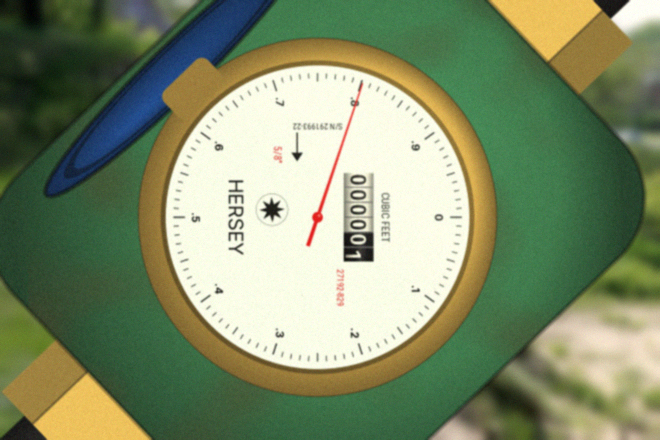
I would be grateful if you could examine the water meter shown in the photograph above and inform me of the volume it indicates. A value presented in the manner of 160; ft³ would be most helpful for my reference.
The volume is 0.80; ft³
